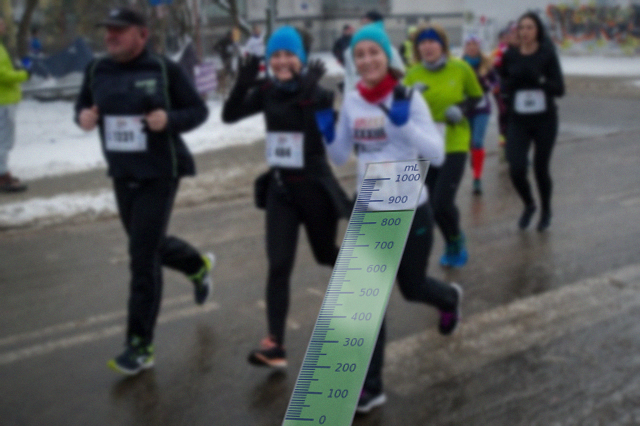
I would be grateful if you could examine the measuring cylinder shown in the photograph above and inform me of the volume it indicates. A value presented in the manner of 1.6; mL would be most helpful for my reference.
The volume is 850; mL
